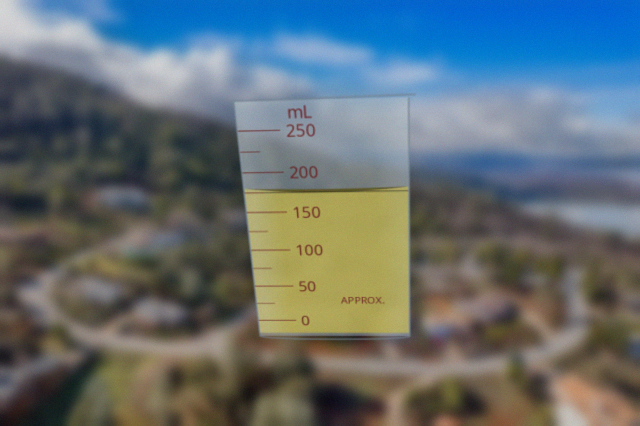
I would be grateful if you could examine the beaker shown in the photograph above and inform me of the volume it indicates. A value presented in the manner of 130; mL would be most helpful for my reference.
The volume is 175; mL
